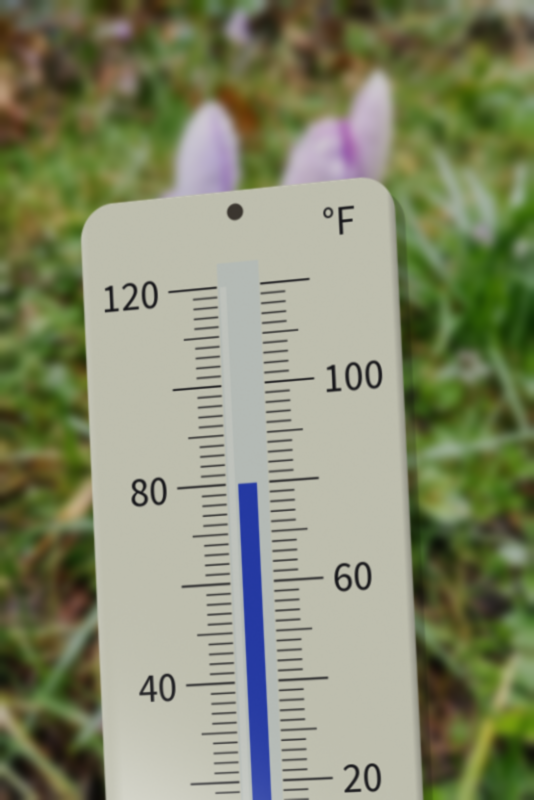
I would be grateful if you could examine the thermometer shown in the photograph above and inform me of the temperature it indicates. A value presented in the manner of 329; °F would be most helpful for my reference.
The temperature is 80; °F
